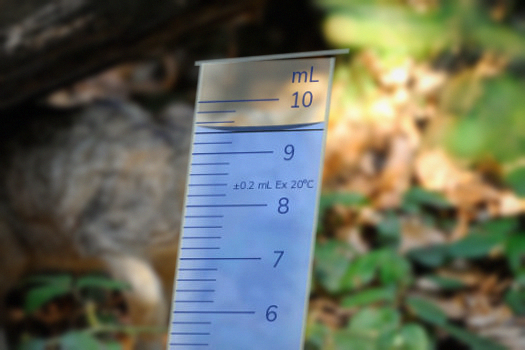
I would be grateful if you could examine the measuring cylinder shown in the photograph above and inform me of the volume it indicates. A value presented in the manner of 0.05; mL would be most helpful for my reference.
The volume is 9.4; mL
